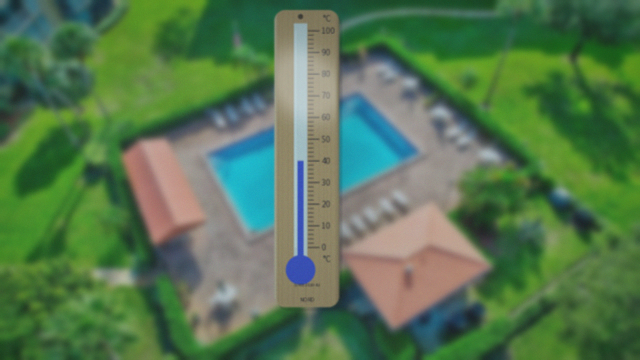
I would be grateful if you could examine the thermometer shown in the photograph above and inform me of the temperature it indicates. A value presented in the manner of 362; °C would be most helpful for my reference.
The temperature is 40; °C
